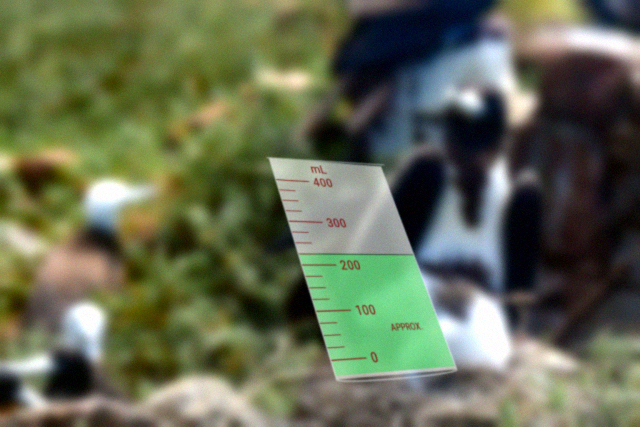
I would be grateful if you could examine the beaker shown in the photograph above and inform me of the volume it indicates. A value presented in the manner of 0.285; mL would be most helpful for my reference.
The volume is 225; mL
